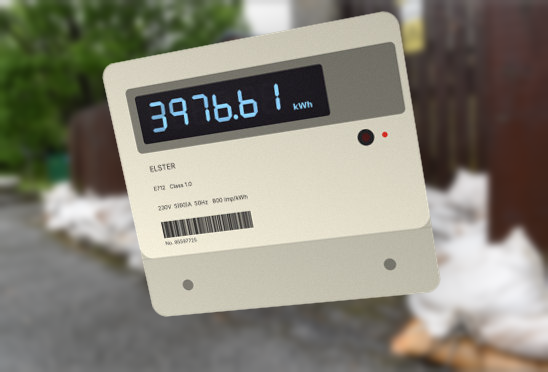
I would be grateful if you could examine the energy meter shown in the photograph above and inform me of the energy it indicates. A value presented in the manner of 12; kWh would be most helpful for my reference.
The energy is 3976.61; kWh
